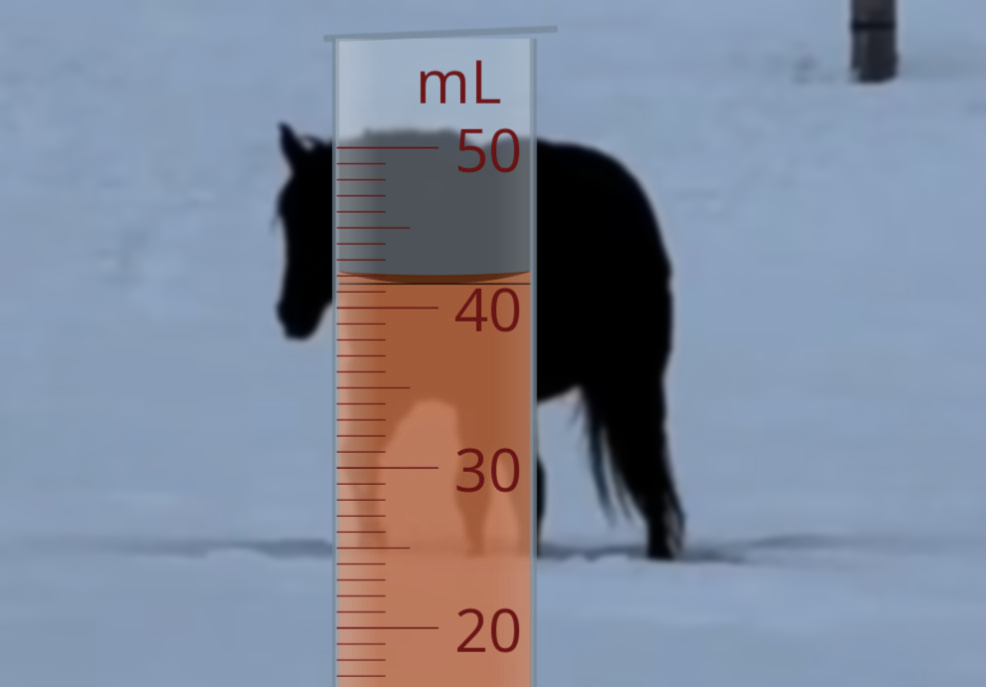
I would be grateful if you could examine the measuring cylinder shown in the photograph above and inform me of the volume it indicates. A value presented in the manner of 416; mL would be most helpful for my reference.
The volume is 41.5; mL
